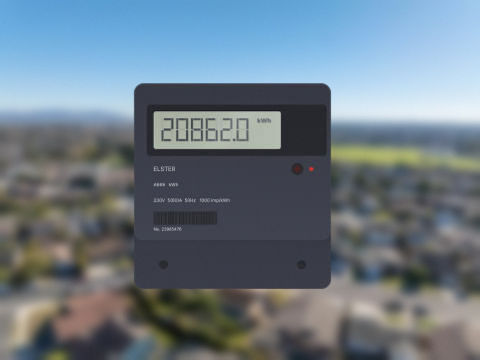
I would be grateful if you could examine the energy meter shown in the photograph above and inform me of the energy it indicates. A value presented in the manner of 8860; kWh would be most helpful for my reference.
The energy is 20862.0; kWh
